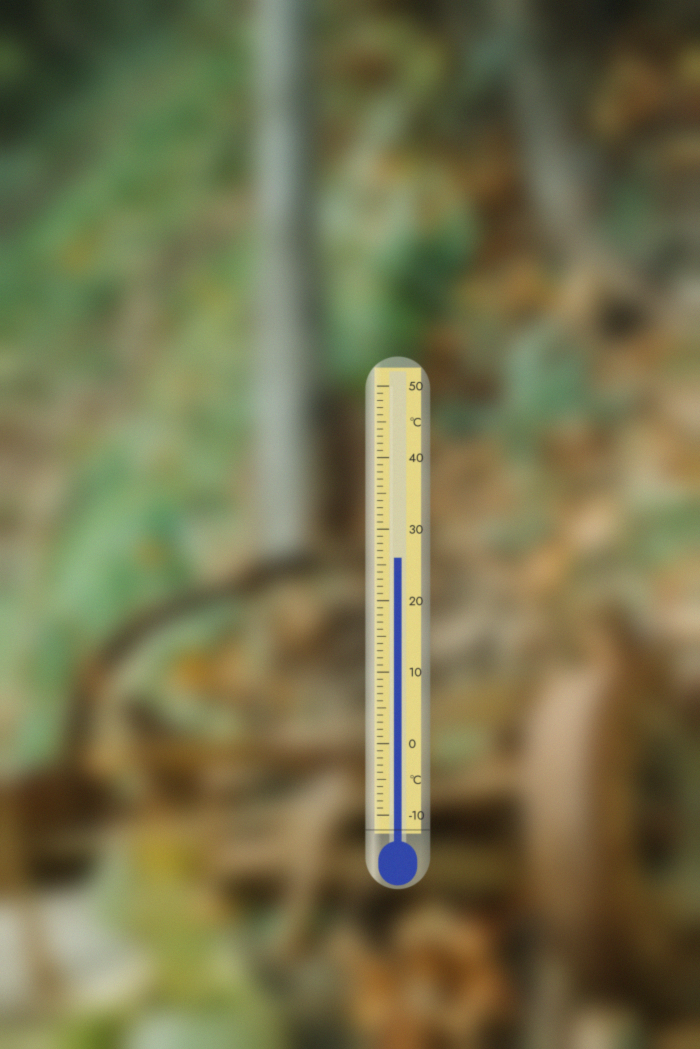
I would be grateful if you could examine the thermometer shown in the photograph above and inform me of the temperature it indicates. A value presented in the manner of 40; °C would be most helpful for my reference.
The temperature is 26; °C
